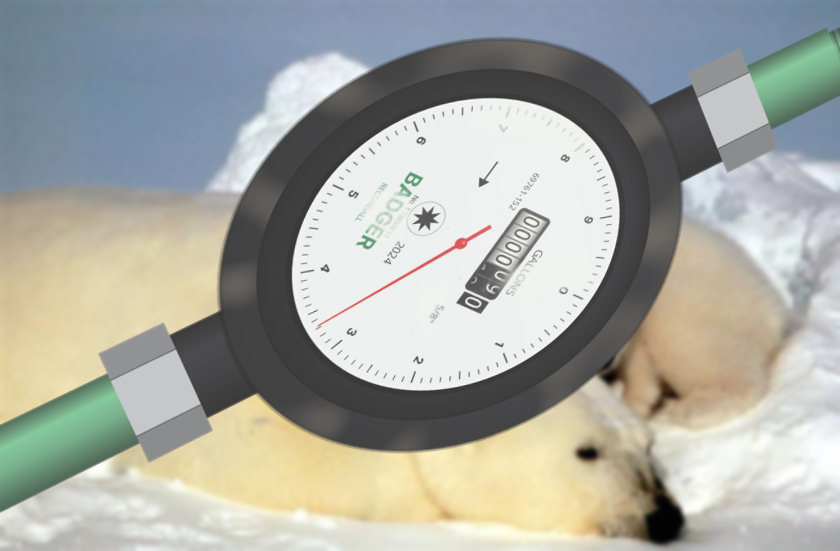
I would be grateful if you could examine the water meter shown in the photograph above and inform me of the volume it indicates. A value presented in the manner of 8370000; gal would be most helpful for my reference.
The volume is 93.3; gal
